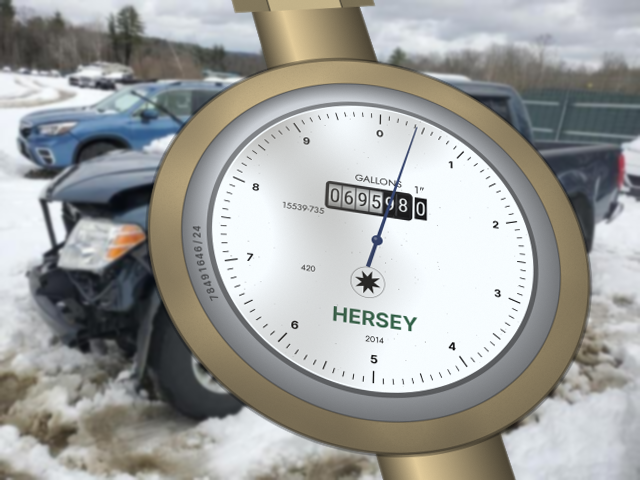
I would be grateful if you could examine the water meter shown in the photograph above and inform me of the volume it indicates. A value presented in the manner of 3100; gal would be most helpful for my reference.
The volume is 695980.4; gal
